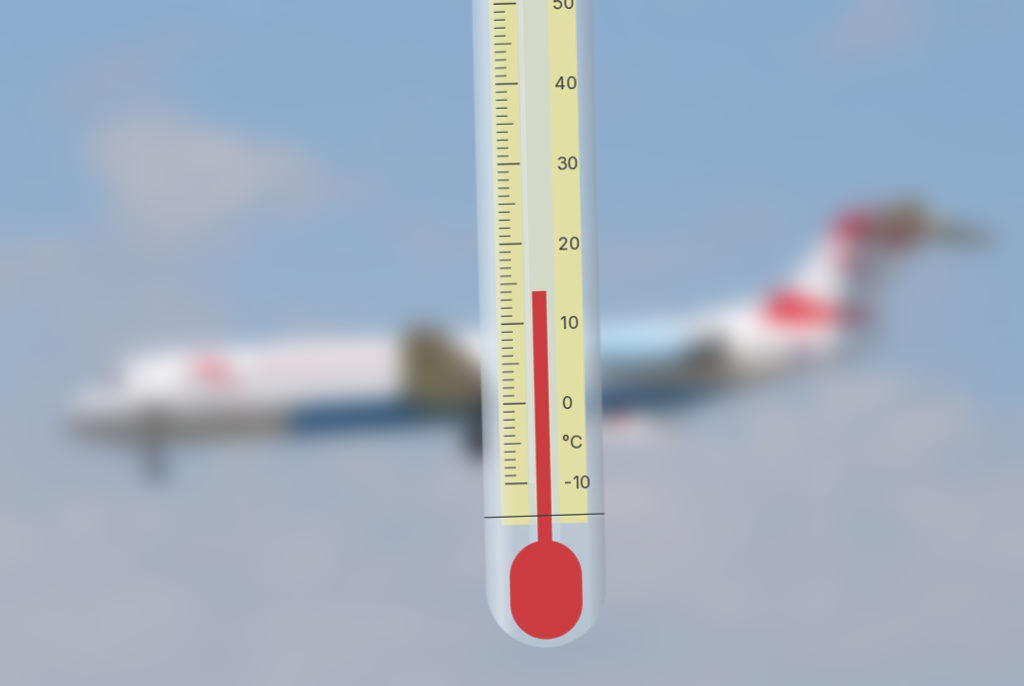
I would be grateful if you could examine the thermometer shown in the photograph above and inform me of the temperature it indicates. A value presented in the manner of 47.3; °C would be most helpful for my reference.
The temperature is 14; °C
